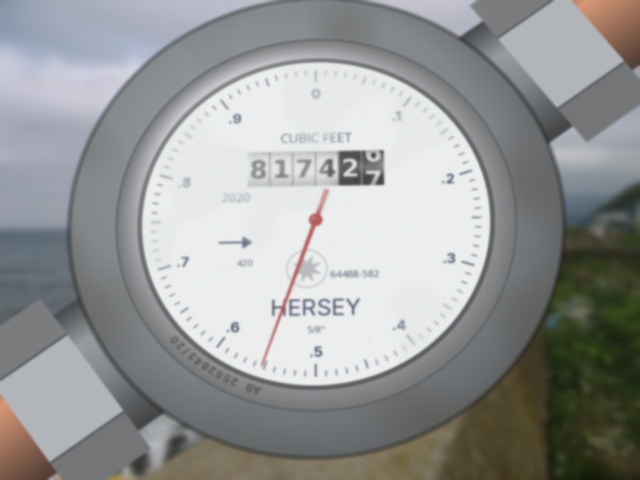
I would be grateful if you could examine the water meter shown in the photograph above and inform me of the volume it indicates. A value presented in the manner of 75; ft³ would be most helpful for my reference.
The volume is 817426.55; ft³
